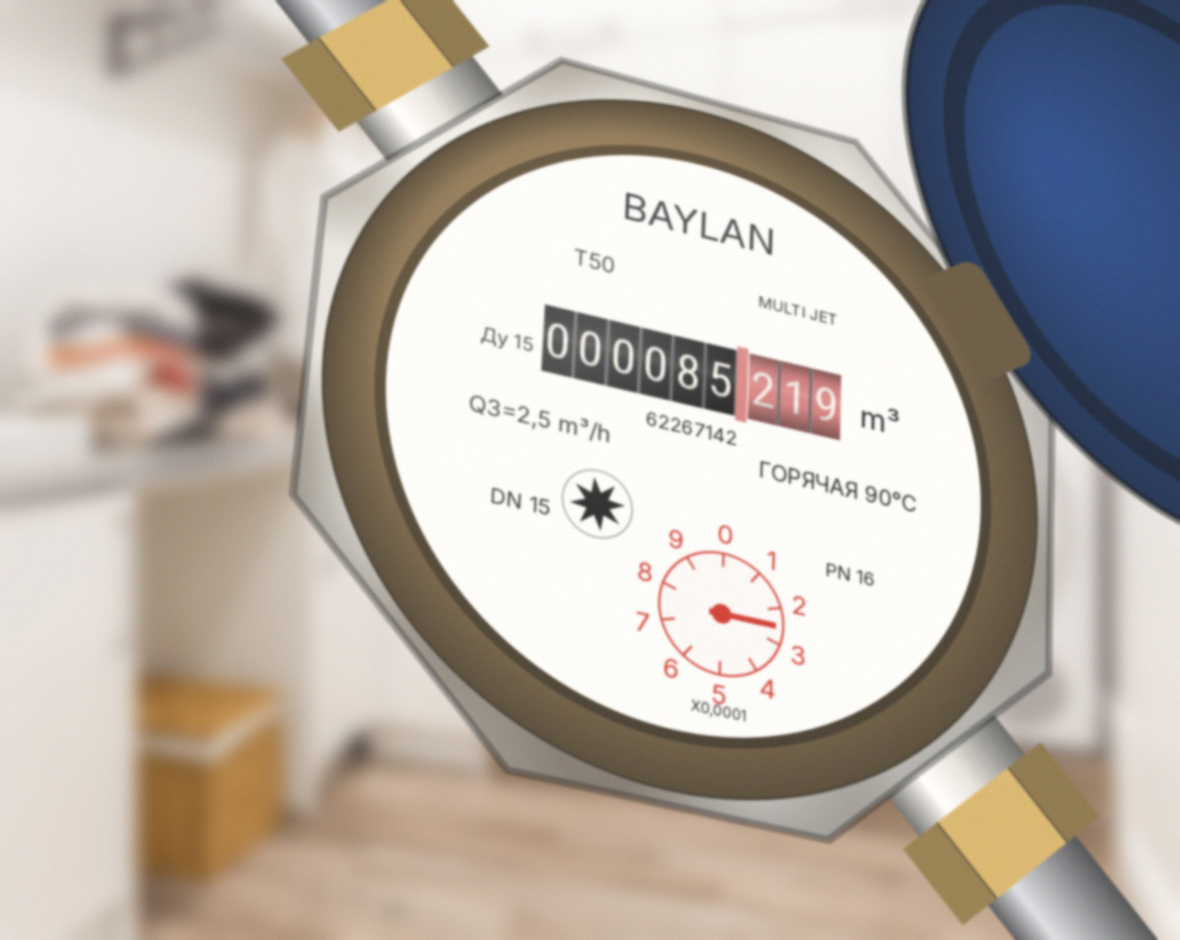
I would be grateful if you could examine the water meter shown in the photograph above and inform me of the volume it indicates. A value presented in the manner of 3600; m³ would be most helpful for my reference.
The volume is 85.2192; m³
